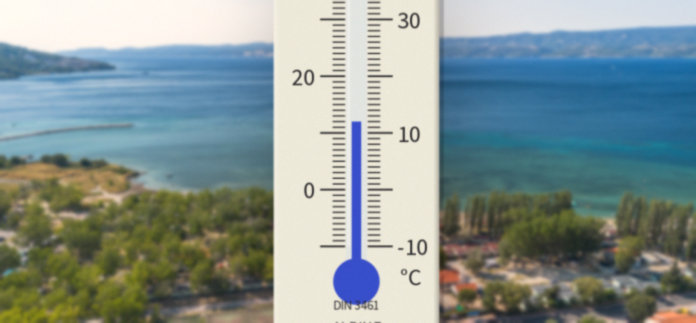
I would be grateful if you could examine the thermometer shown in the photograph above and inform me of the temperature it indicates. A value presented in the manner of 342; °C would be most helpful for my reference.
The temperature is 12; °C
